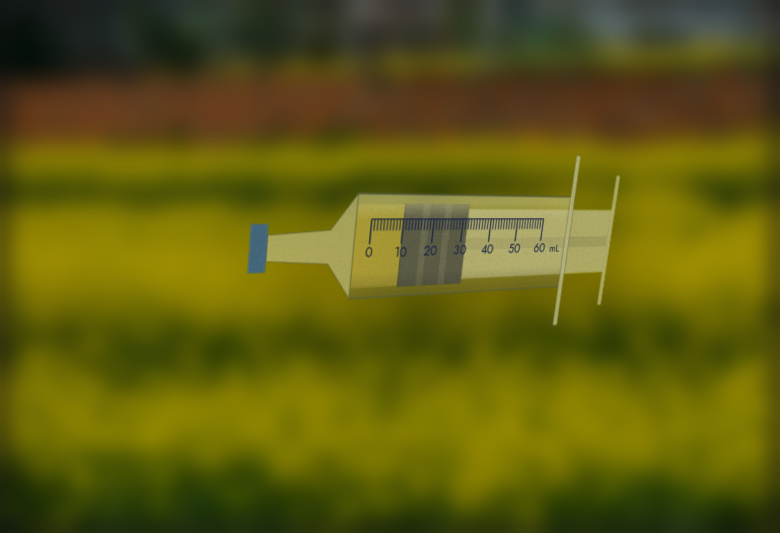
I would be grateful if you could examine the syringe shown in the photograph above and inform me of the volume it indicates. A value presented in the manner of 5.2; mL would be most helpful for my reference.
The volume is 10; mL
